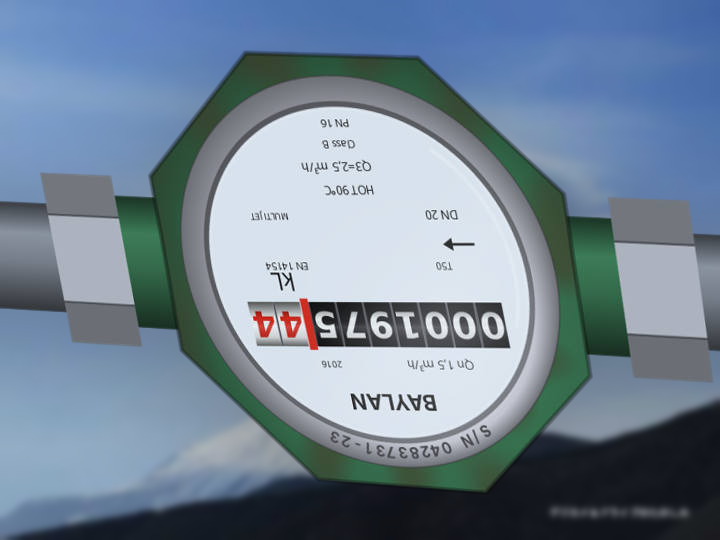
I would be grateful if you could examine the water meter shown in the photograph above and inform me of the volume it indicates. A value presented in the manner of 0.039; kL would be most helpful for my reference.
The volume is 1975.44; kL
